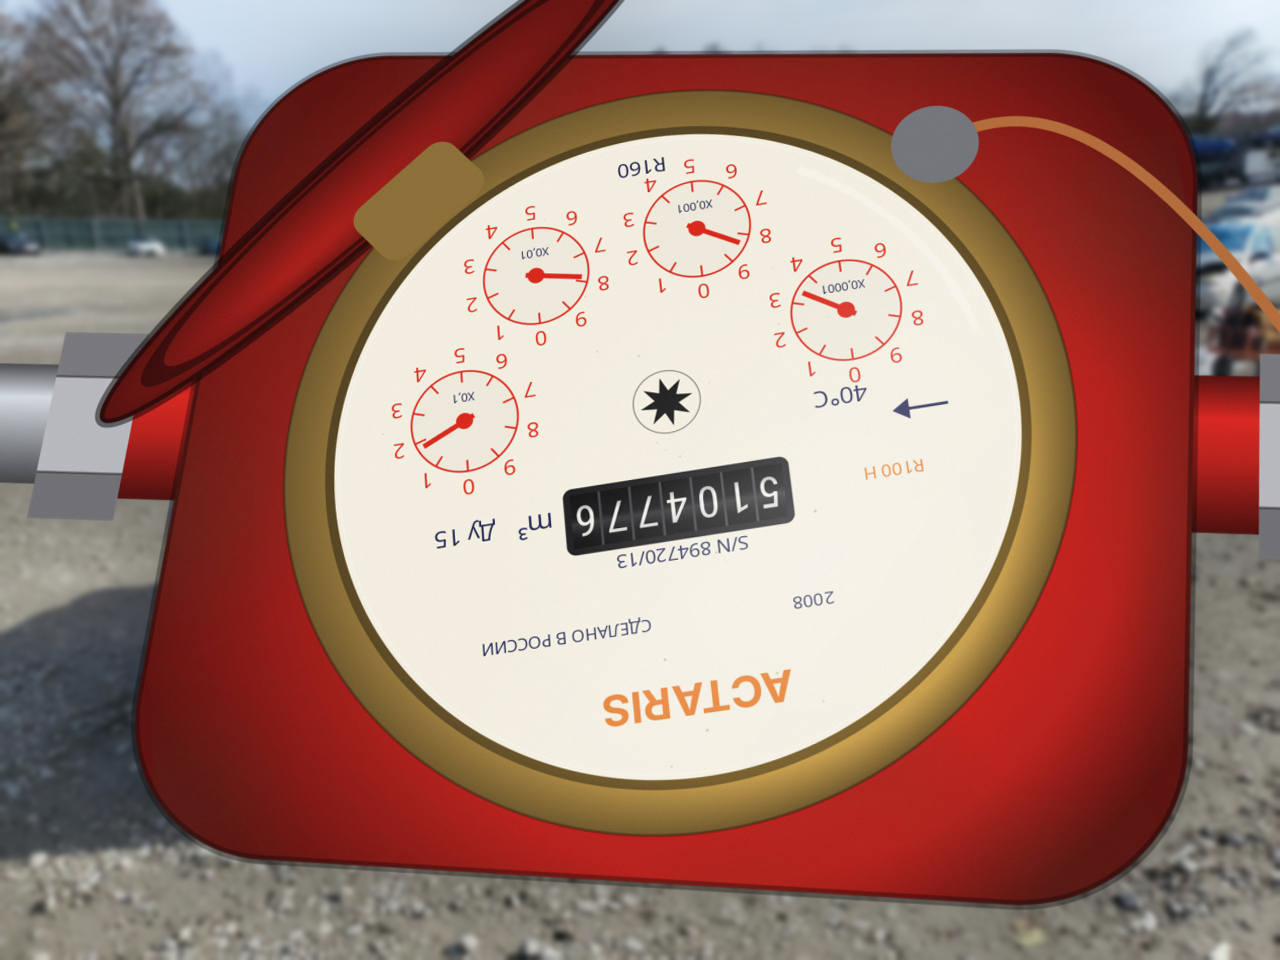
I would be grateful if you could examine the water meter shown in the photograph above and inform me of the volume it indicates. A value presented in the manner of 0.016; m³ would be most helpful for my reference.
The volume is 5104776.1783; m³
